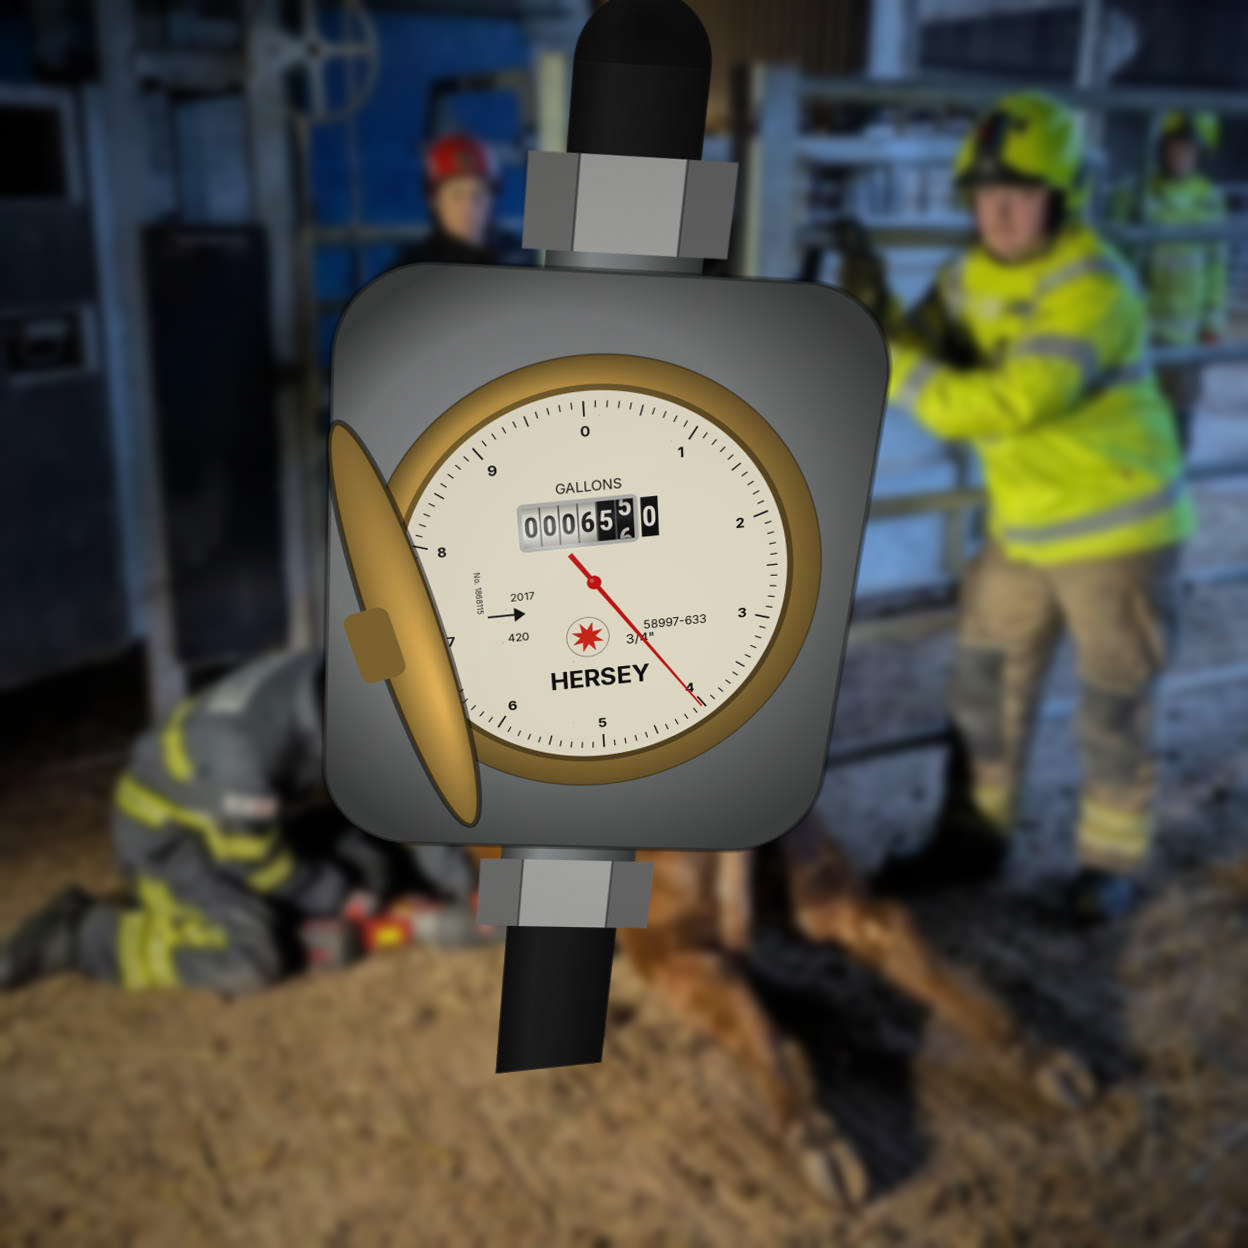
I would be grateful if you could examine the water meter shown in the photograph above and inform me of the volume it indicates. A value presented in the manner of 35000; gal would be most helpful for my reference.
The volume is 6554.0; gal
